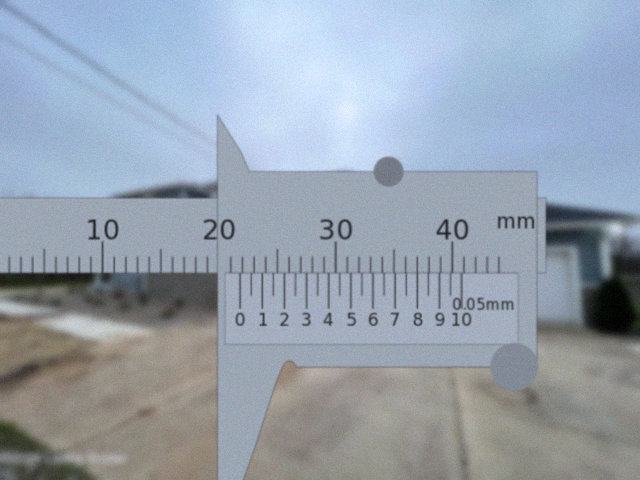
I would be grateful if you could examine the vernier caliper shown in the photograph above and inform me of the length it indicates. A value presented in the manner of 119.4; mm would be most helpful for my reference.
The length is 21.8; mm
